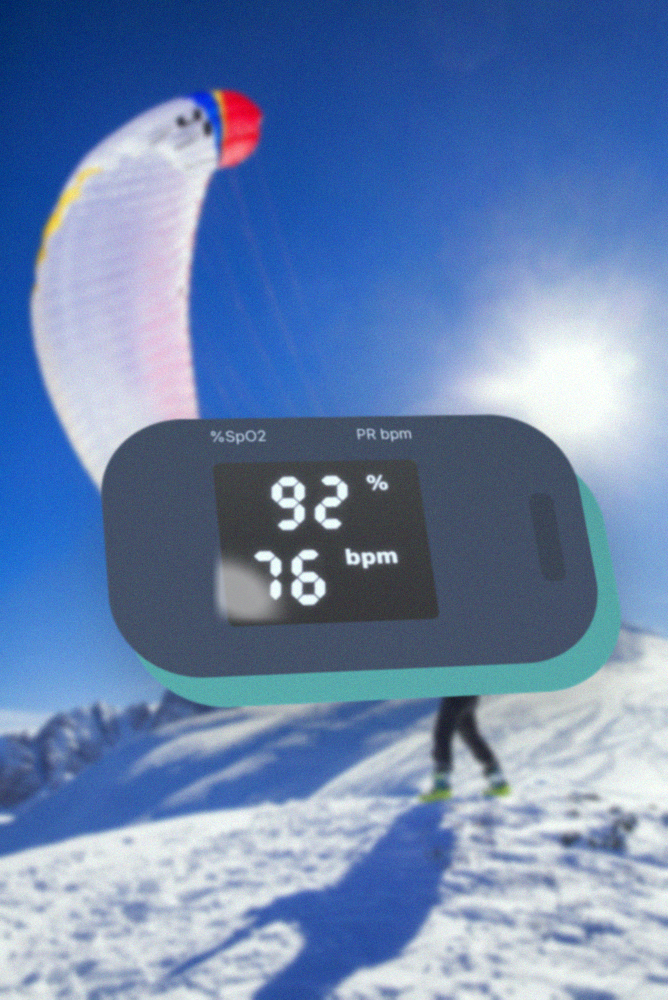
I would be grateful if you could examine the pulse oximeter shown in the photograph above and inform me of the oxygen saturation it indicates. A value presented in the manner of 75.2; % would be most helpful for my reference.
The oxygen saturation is 92; %
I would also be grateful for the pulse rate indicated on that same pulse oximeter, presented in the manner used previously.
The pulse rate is 76; bpm
